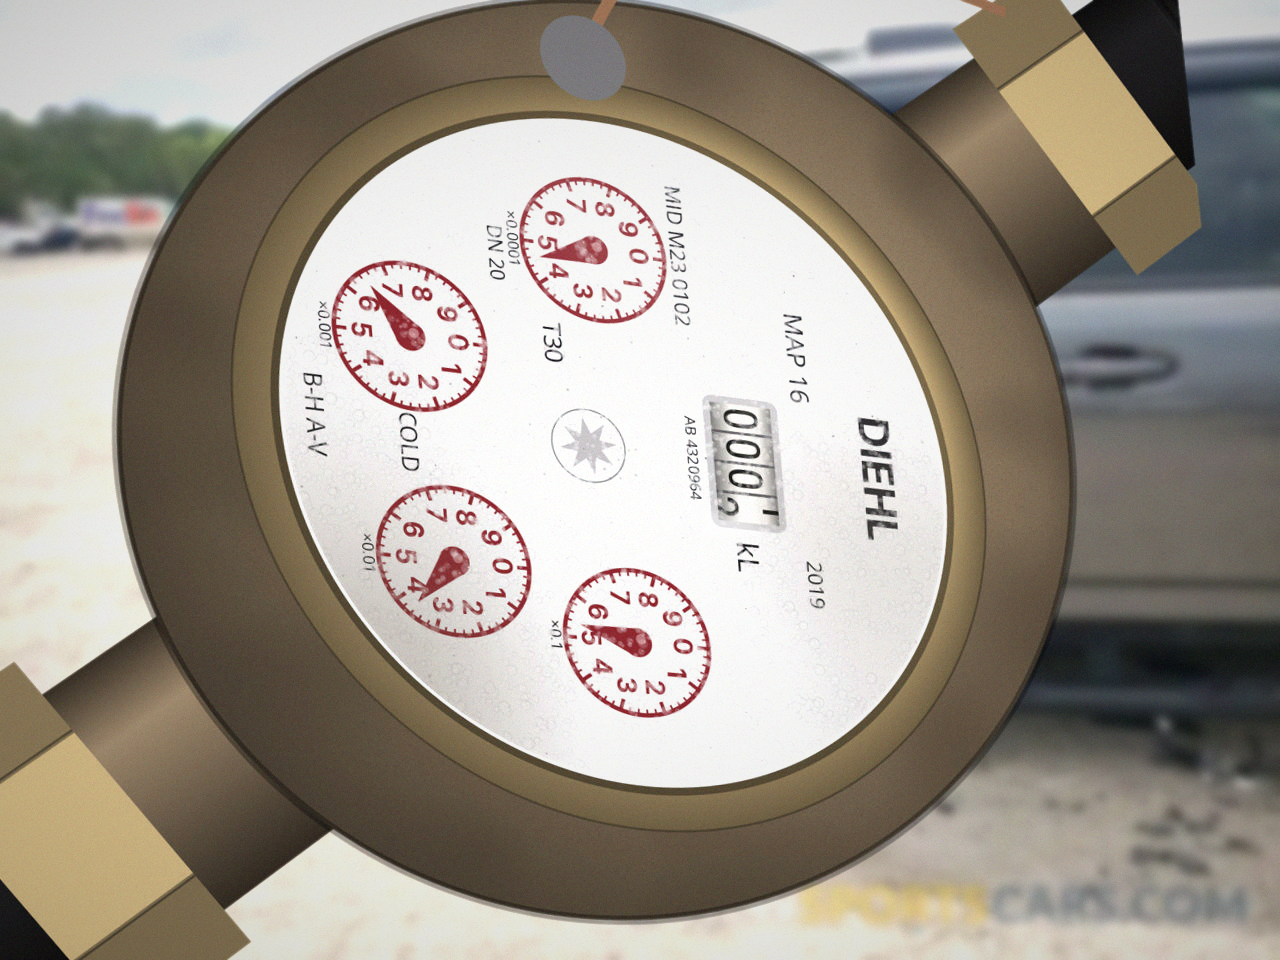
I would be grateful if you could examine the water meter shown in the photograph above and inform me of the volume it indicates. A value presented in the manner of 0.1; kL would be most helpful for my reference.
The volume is 1.5364; kL
